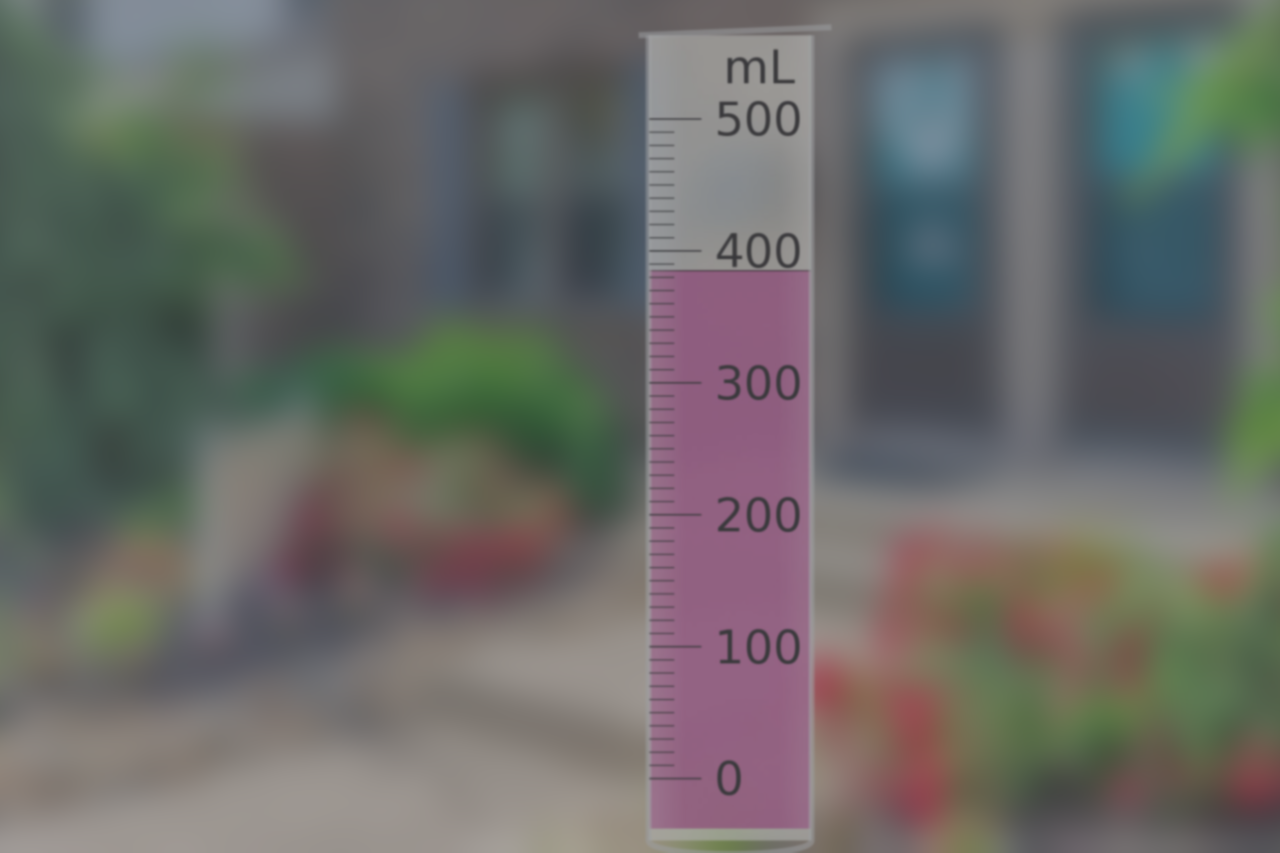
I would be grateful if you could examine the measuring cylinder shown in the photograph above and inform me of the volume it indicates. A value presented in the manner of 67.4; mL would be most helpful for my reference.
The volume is 385; mL
